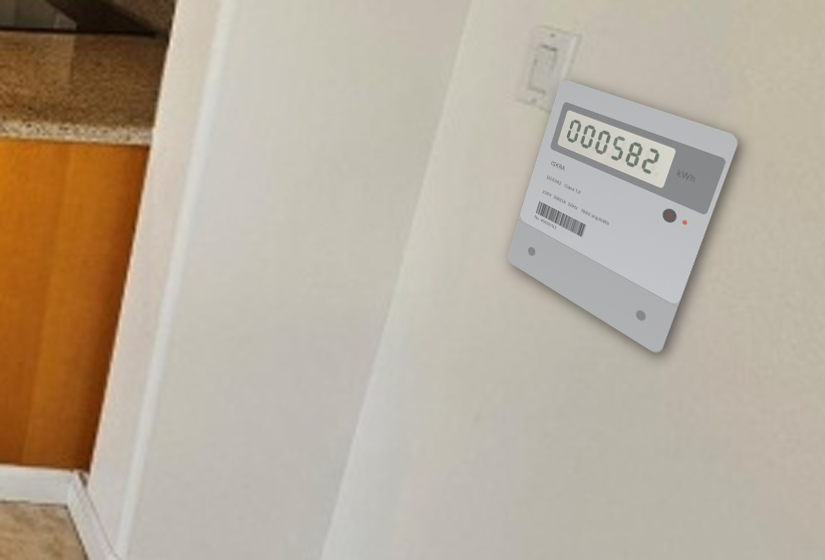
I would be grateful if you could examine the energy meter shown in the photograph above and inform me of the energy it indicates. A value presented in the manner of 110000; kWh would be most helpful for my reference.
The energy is 582; kWh
